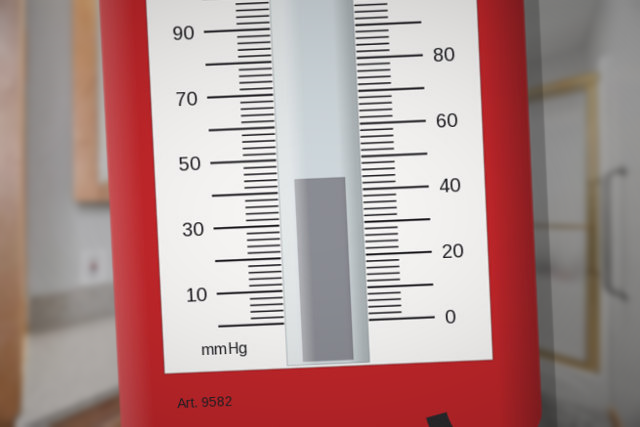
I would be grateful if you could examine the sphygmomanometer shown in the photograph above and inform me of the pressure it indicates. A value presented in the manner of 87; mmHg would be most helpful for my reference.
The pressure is 44; mmHg
